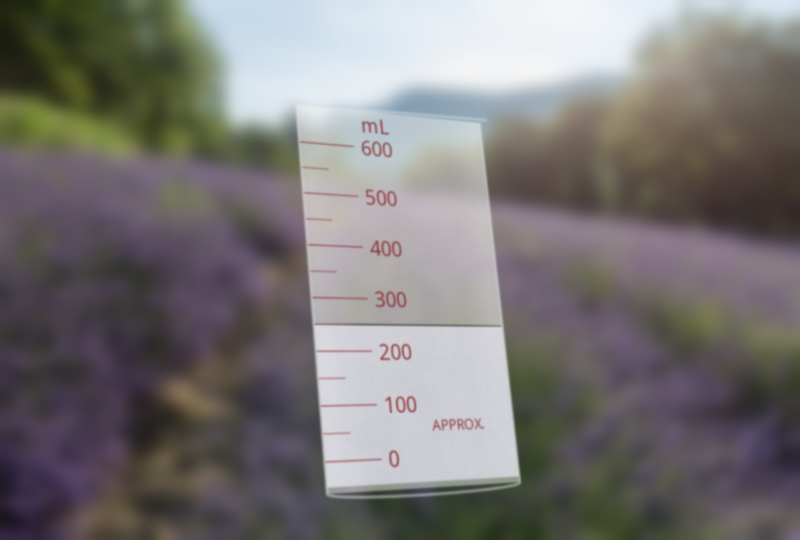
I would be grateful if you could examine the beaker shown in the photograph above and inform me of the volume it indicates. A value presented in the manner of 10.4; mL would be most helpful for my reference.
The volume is 250; mL
